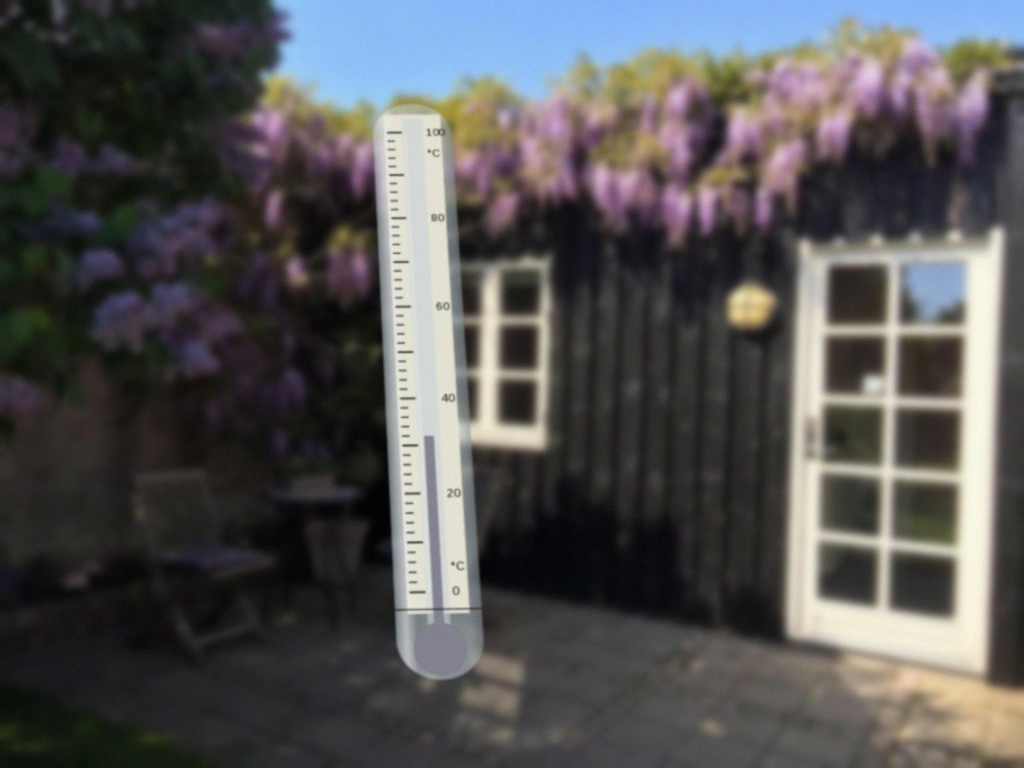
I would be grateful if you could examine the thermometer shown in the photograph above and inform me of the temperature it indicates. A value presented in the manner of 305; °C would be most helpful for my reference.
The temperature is 32; °C
